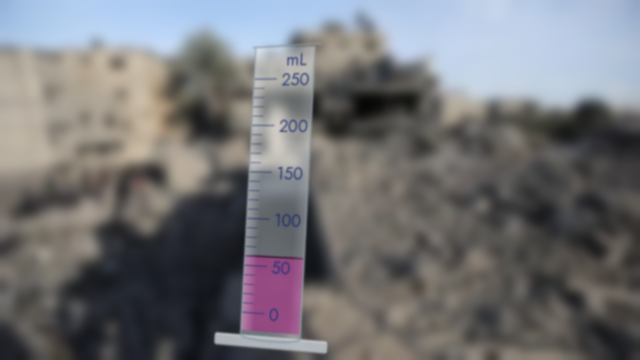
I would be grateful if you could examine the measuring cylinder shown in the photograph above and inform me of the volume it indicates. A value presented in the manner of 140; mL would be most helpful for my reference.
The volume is 60; mL
